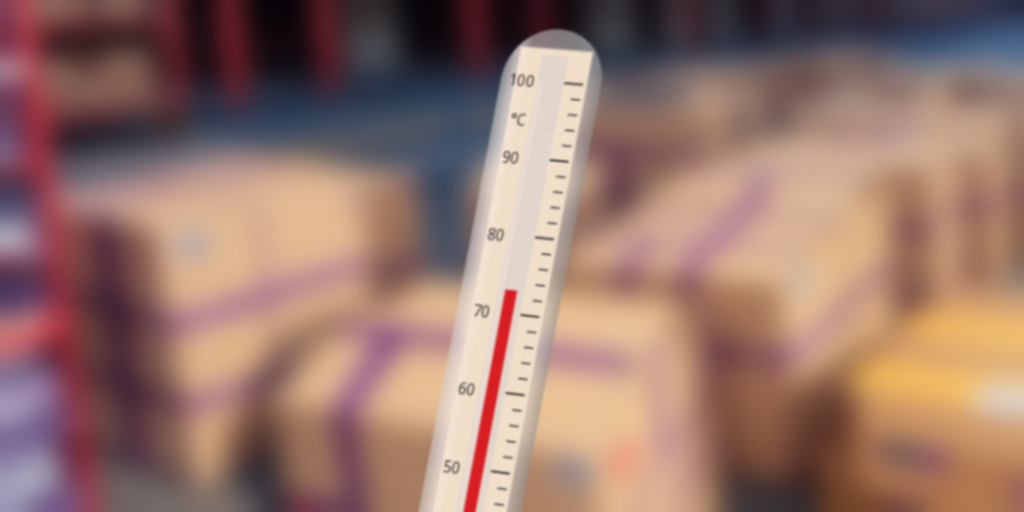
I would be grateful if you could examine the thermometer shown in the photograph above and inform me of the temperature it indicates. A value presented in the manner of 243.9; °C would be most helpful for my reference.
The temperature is 73; °C
